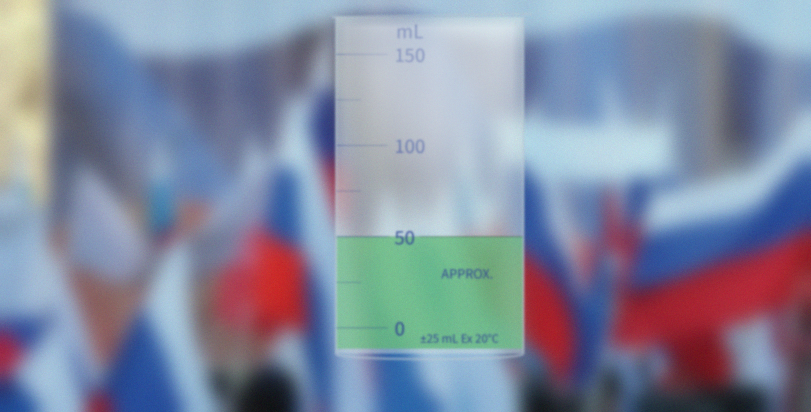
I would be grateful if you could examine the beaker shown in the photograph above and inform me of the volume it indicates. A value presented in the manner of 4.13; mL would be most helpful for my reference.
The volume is 50; mL
